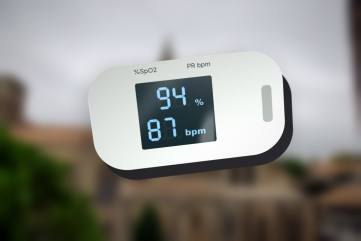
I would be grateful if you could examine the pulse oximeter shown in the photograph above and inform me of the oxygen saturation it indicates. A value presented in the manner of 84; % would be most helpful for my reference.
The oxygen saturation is 94; %
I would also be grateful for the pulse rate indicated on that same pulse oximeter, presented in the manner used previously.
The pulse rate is 87; bpm
